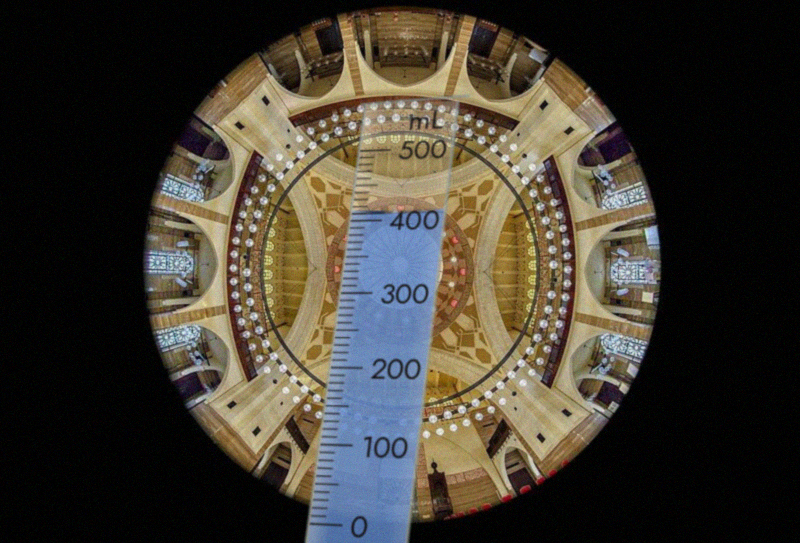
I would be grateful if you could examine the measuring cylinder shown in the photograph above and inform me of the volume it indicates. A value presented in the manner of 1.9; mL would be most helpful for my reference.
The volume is 410; mL
